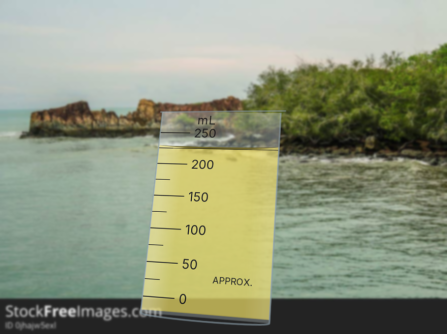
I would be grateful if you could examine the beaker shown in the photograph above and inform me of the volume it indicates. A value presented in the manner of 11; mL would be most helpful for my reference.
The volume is 225; mL
